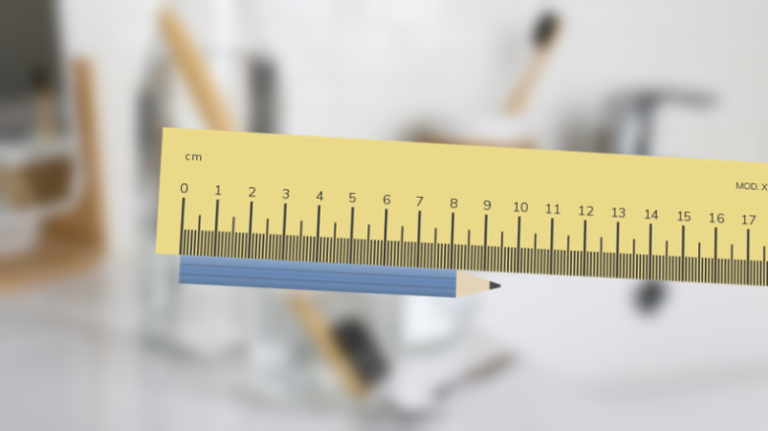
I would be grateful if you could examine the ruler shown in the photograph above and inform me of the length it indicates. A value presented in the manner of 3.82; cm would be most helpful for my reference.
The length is 9.5; cm
